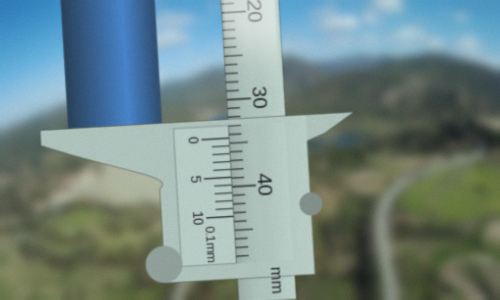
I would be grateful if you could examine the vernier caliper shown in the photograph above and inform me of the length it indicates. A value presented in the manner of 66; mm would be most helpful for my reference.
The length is 34.4; mm
